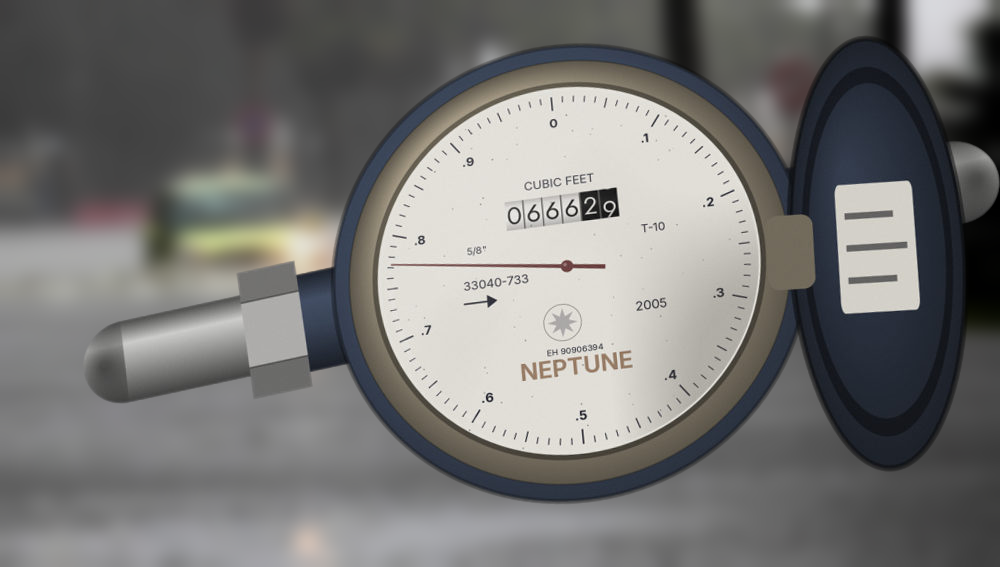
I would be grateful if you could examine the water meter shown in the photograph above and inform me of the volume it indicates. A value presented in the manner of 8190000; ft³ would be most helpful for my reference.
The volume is 66628.77; ft³
